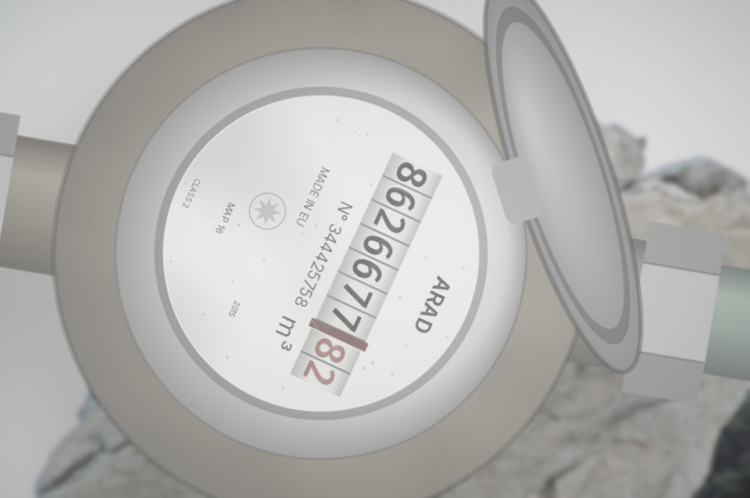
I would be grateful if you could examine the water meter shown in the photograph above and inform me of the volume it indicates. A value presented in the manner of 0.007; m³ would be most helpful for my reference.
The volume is 8626677.82; m³
